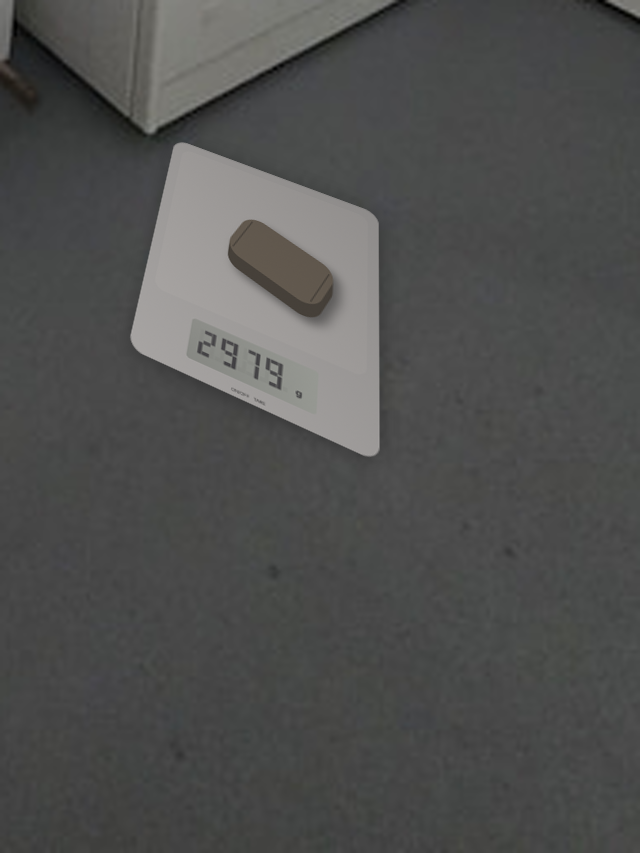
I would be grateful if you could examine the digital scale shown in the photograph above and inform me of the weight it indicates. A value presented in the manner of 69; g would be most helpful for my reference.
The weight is 2979; g
